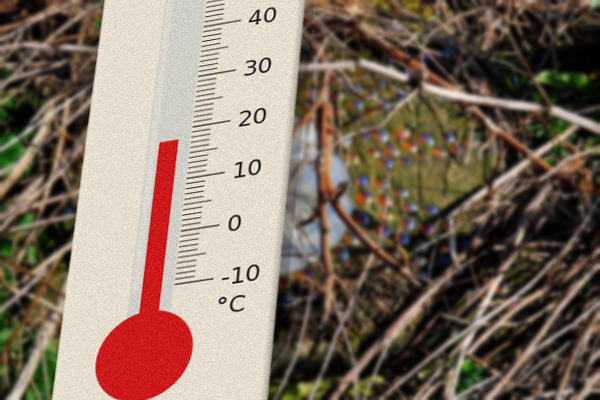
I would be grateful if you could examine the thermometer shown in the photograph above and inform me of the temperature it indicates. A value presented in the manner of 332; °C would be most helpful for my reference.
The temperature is 18; °C
